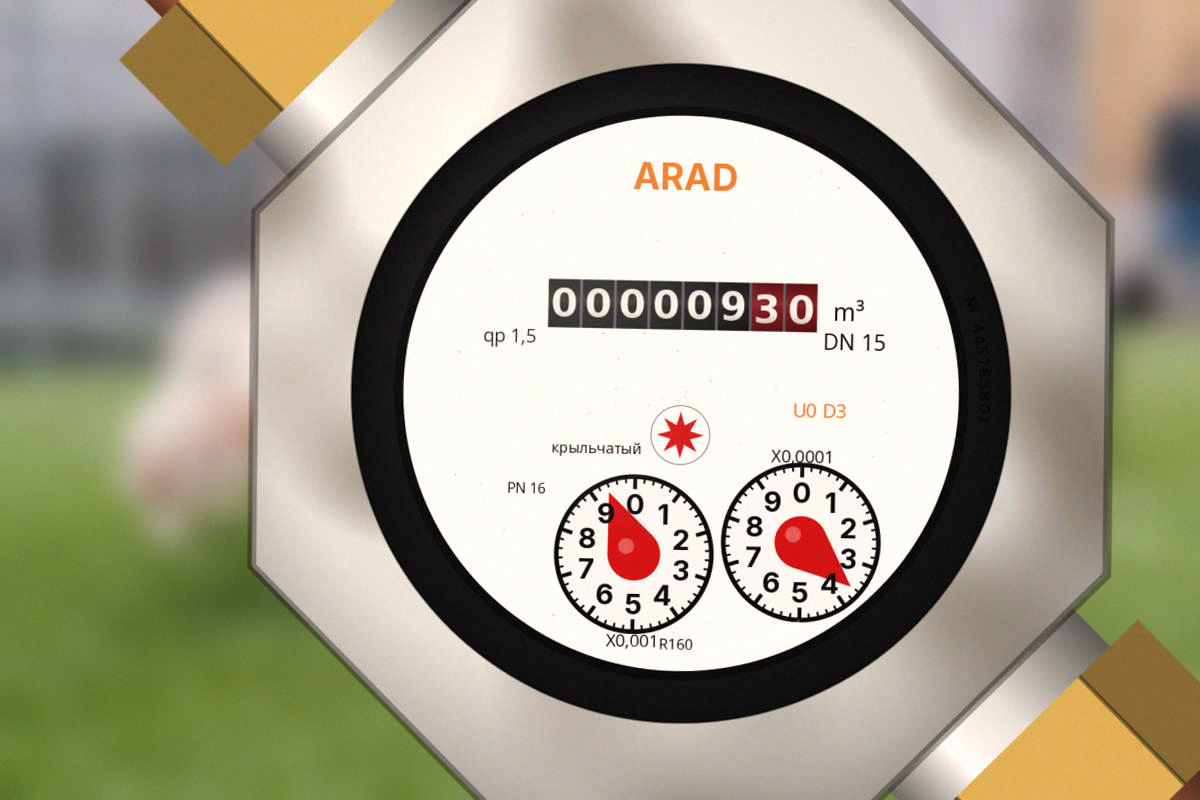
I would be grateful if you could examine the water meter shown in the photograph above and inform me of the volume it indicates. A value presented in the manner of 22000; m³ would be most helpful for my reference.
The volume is 9.2993; m³
